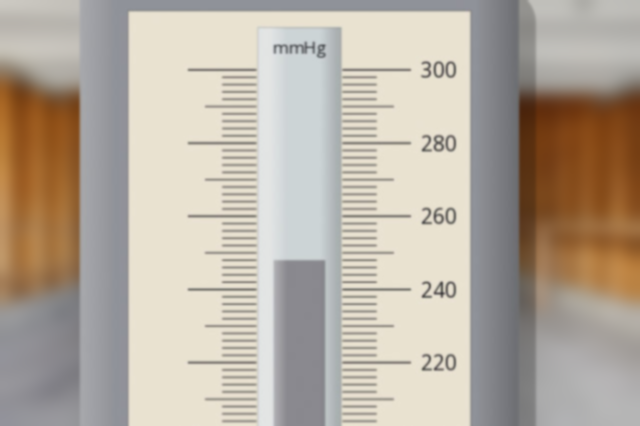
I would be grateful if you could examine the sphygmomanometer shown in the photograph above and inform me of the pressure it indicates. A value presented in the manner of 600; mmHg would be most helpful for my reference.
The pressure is 248; mmHg
